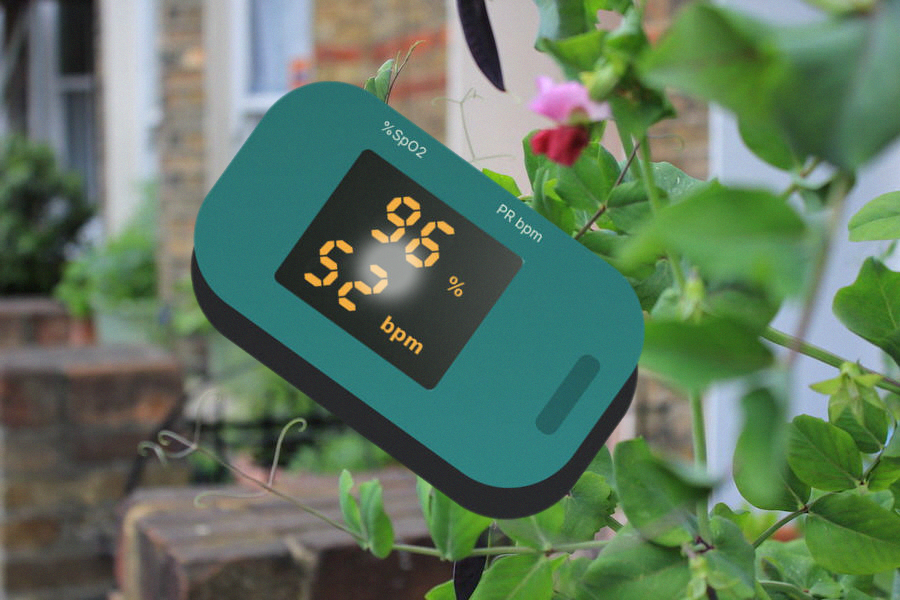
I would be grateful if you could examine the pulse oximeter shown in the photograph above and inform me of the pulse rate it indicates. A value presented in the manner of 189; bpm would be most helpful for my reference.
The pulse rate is 52; bpm
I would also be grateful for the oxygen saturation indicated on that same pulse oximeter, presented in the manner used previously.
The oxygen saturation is 96; %
